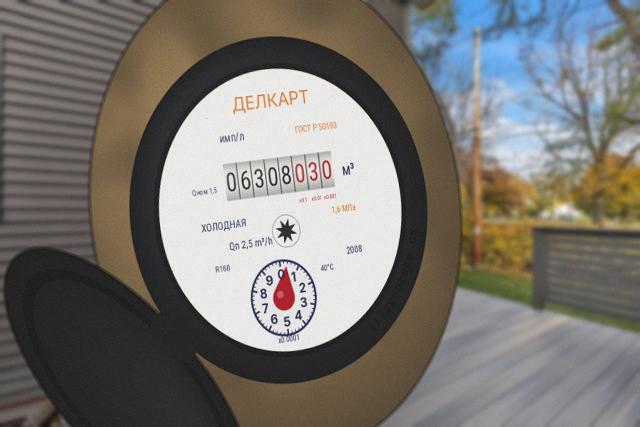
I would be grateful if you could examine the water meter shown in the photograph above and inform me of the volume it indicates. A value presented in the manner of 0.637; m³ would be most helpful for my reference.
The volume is 6308.0300; m³
